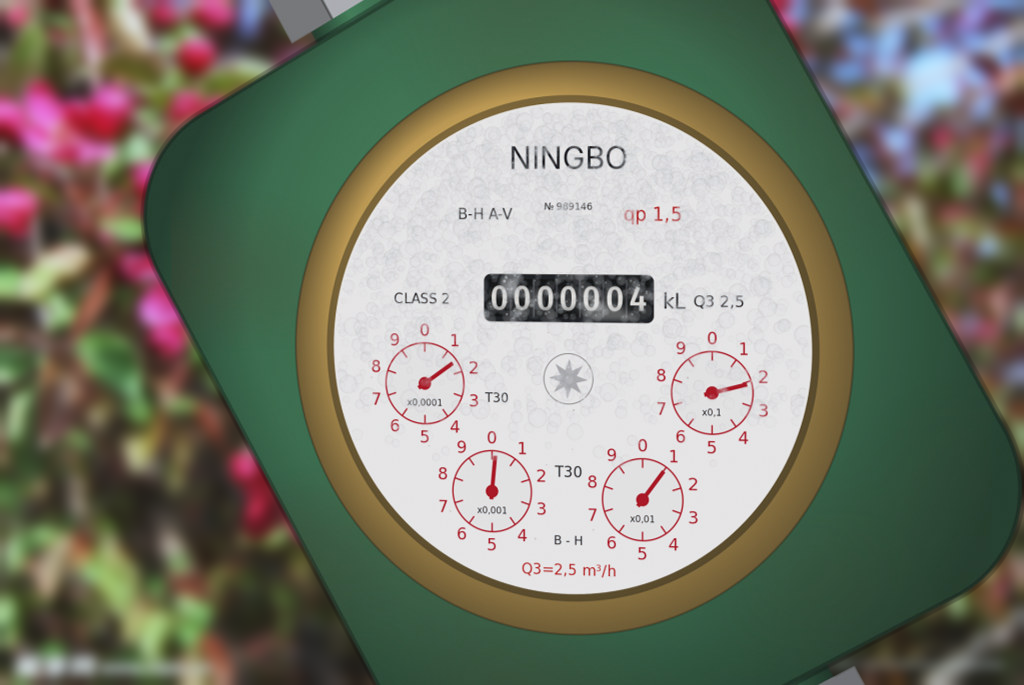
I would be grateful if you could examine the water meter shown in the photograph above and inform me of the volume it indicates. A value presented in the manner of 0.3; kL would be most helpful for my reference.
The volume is 4.2101; kL
